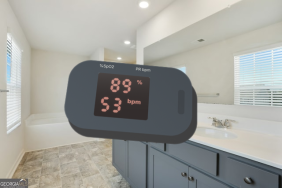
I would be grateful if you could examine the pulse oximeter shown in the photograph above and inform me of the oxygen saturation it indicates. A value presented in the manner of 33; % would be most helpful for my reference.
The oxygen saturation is 89; %
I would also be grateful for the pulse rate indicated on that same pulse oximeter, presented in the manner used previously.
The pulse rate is 53; bpm
